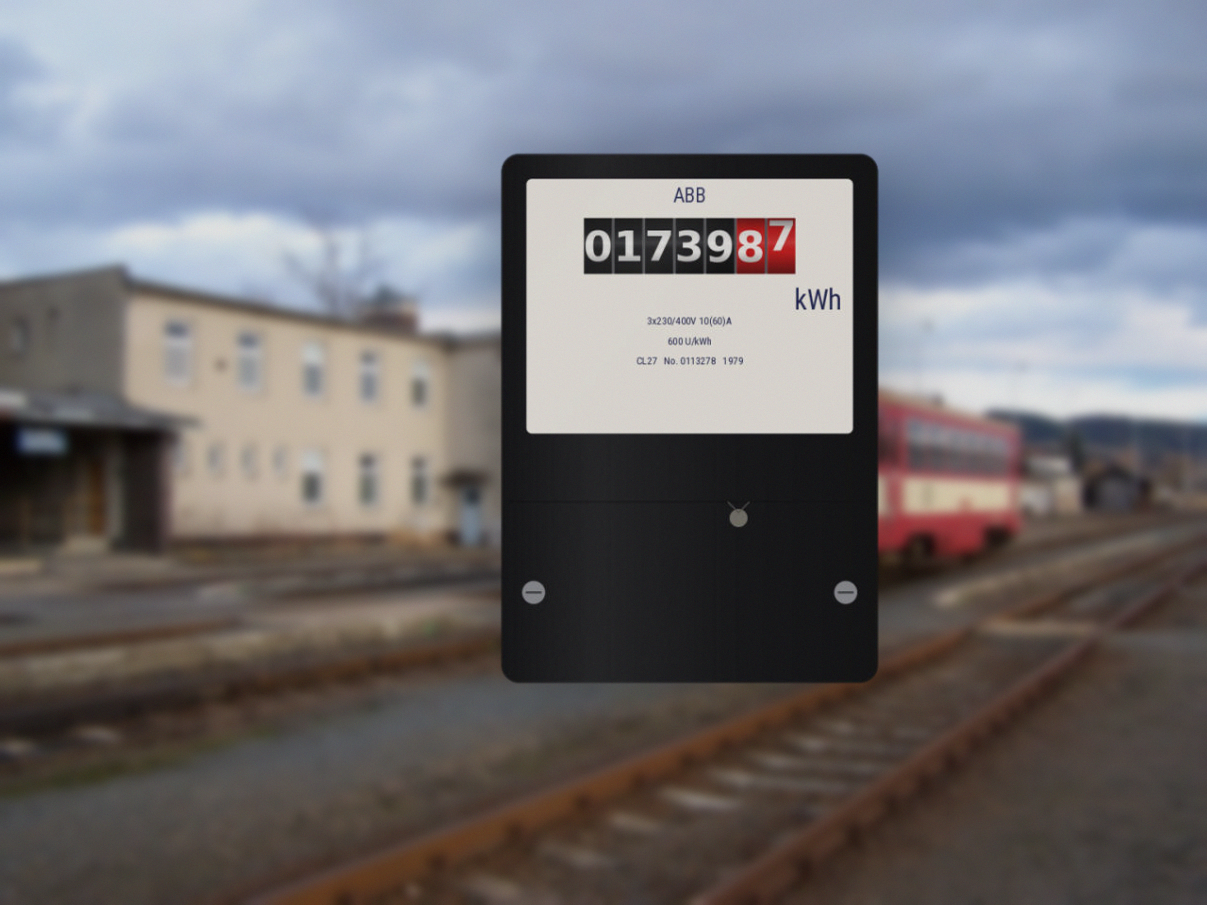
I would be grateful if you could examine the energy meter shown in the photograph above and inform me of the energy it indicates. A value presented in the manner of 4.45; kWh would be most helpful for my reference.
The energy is 1739.87; kWh
